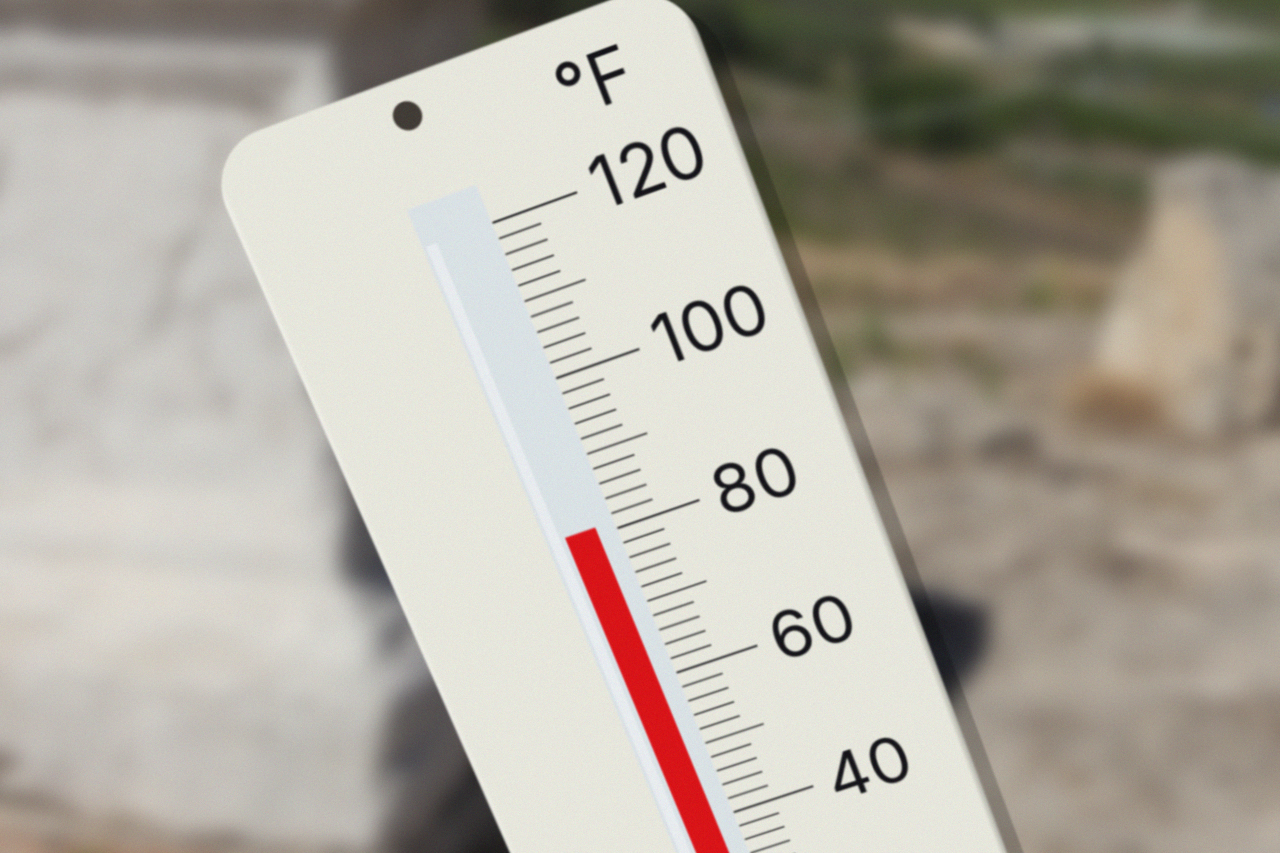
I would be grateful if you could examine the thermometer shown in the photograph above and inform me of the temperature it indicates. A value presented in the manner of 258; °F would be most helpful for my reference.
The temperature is 81; °F
